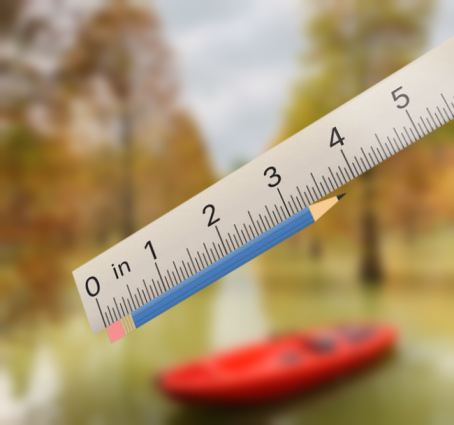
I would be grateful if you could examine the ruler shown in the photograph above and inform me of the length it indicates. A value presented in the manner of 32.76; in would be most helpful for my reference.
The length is 3.8125; in
